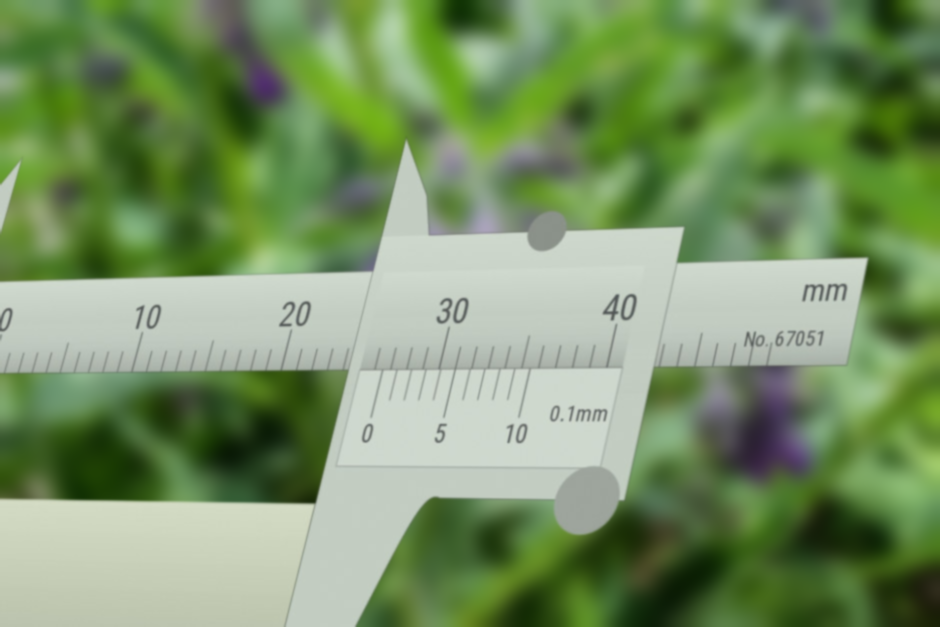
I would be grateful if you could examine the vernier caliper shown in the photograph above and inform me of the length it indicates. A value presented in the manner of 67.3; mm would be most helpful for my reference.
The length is 26.5; mm
